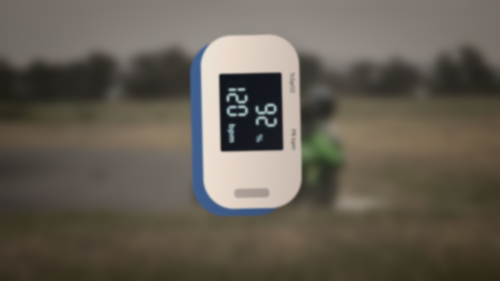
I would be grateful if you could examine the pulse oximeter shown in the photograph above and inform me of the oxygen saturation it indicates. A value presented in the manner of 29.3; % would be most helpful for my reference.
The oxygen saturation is 92; %
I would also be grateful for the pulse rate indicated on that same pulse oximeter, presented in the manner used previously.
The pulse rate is 120; bpm
